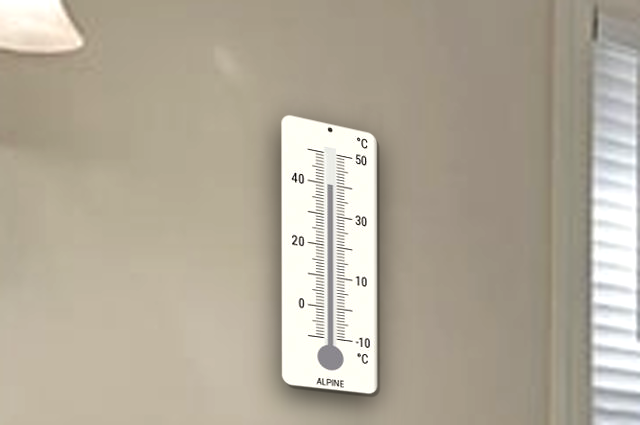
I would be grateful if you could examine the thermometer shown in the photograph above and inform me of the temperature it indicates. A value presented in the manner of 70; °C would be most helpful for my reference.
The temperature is 40; °C
